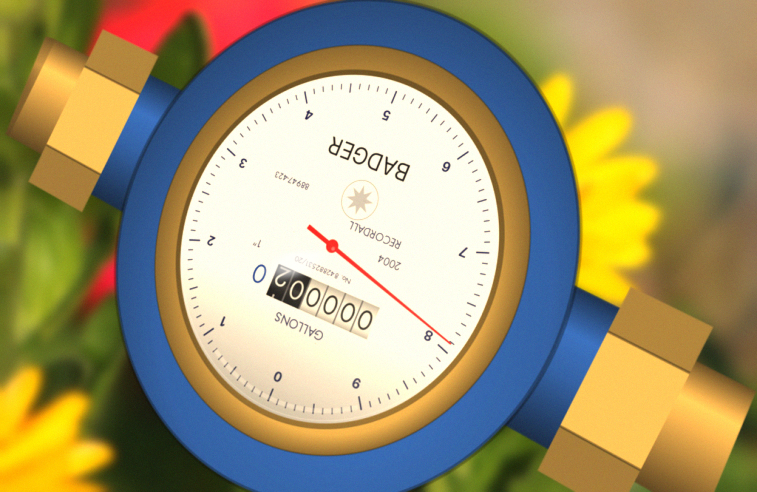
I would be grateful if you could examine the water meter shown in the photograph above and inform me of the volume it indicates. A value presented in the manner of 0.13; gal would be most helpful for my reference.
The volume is 17.9; gal
